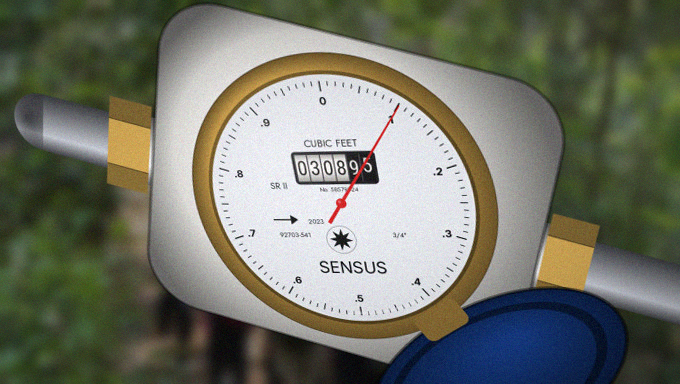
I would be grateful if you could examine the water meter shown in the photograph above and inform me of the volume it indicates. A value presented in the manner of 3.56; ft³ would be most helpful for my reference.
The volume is 30895.10; ft³
